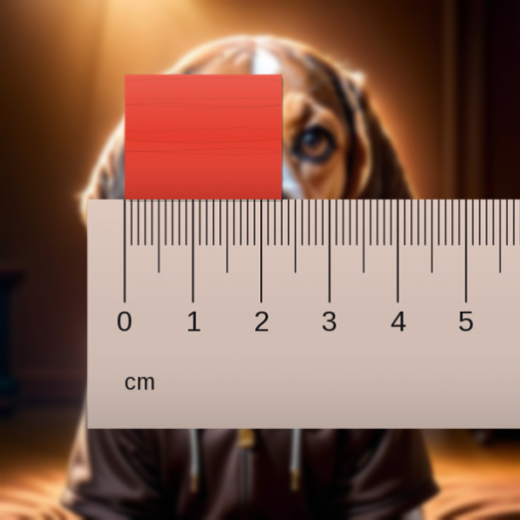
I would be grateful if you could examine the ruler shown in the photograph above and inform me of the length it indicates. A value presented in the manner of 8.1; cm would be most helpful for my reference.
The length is 2.3; cm
